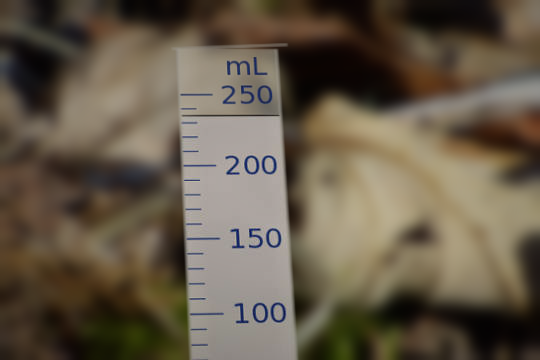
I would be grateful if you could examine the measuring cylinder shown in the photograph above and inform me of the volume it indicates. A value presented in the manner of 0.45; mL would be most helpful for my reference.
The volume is 235; mL
